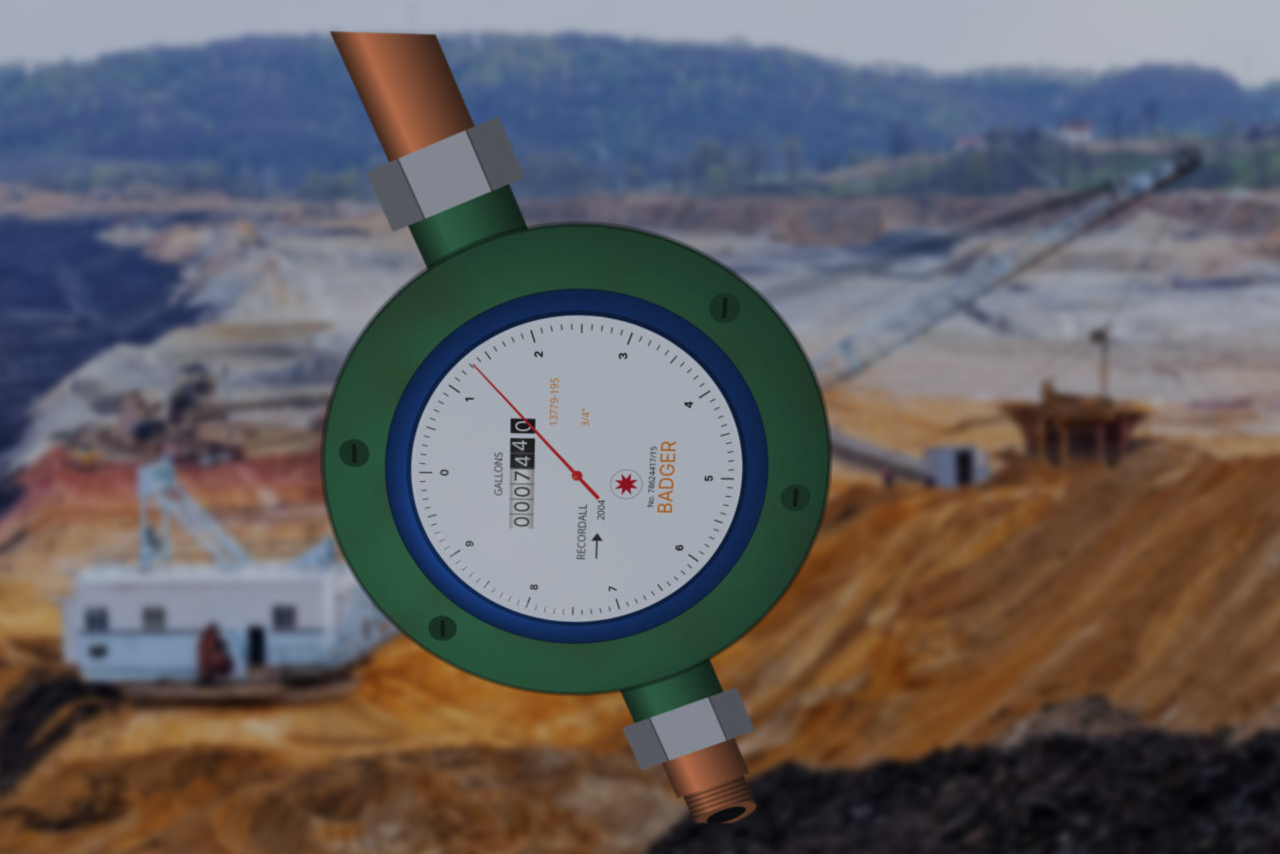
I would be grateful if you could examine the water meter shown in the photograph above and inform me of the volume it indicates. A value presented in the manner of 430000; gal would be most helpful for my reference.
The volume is 7441.3; gal
